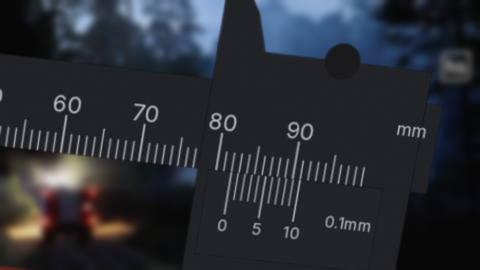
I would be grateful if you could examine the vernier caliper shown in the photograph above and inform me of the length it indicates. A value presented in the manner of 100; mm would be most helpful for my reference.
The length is 82.0; mm
